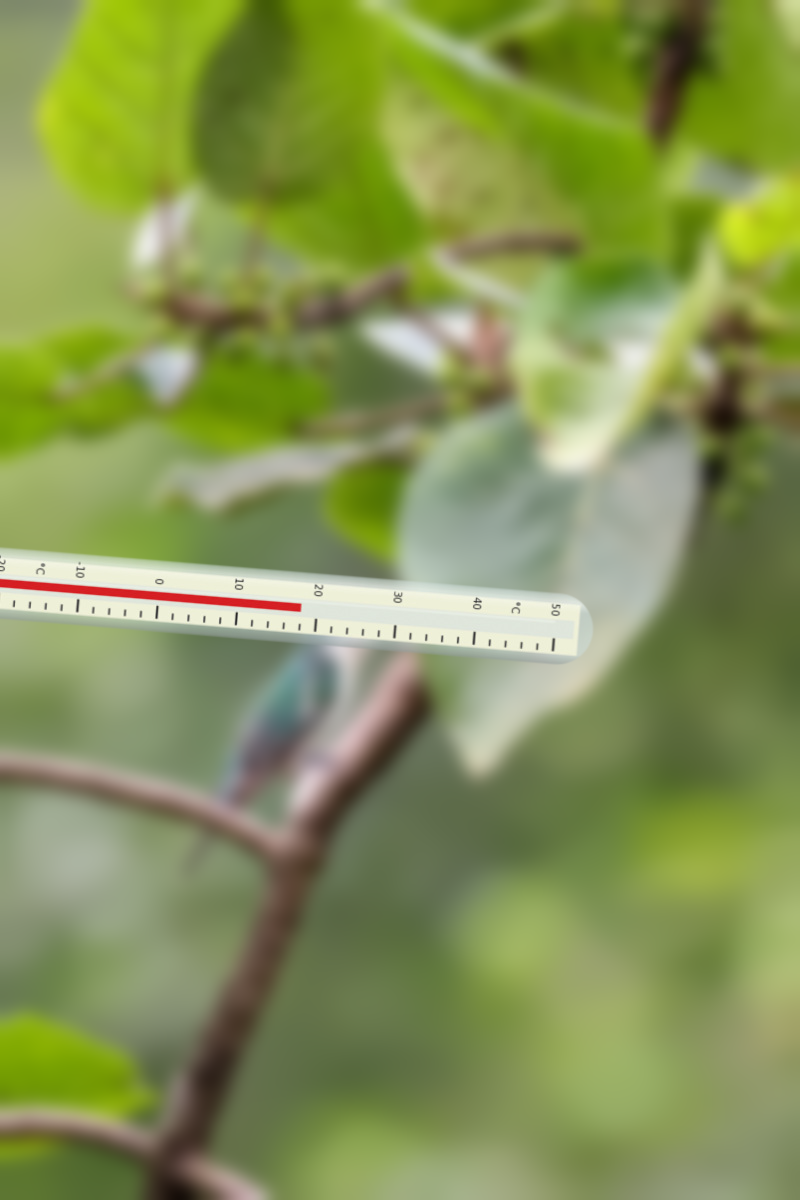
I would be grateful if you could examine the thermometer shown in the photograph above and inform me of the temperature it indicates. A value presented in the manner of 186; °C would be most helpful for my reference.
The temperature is 18; °C
